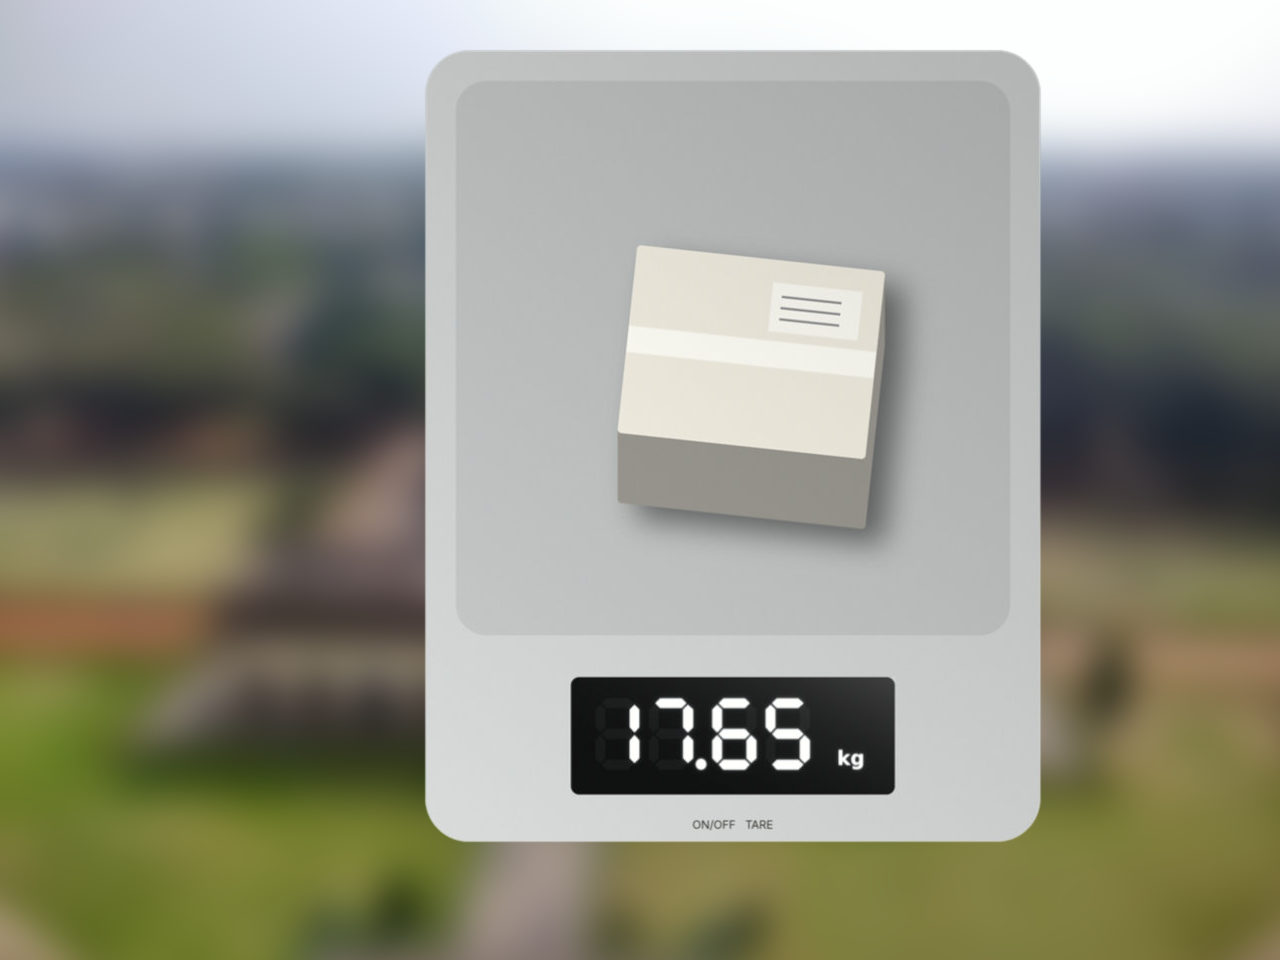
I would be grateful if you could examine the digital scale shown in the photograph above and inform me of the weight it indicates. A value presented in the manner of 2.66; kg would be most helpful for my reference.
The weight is 17.65; kg
